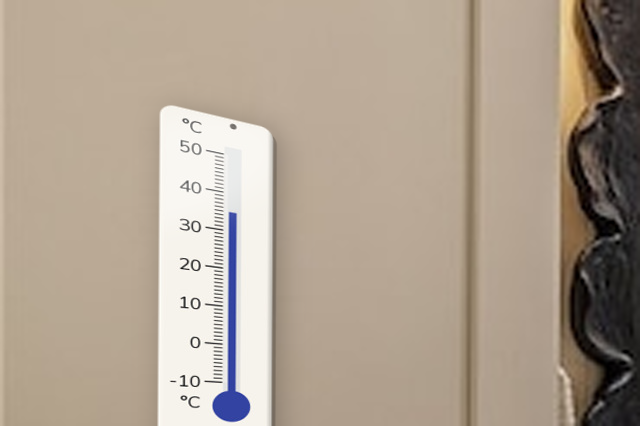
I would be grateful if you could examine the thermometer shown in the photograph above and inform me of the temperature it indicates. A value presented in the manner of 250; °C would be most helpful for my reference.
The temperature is 35; °C
